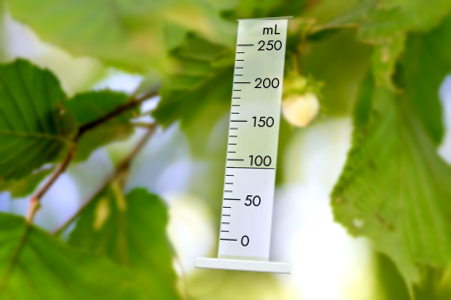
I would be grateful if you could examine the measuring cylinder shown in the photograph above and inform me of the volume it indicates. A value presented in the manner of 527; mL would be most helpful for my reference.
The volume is 90; mL
